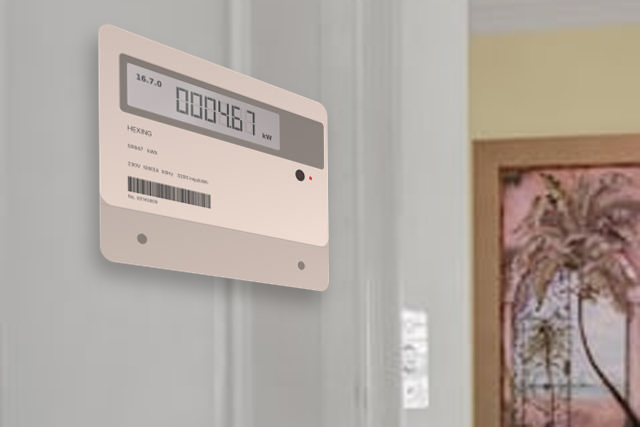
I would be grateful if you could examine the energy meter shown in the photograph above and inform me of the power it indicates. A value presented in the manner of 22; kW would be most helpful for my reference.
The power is 4.67; kW
